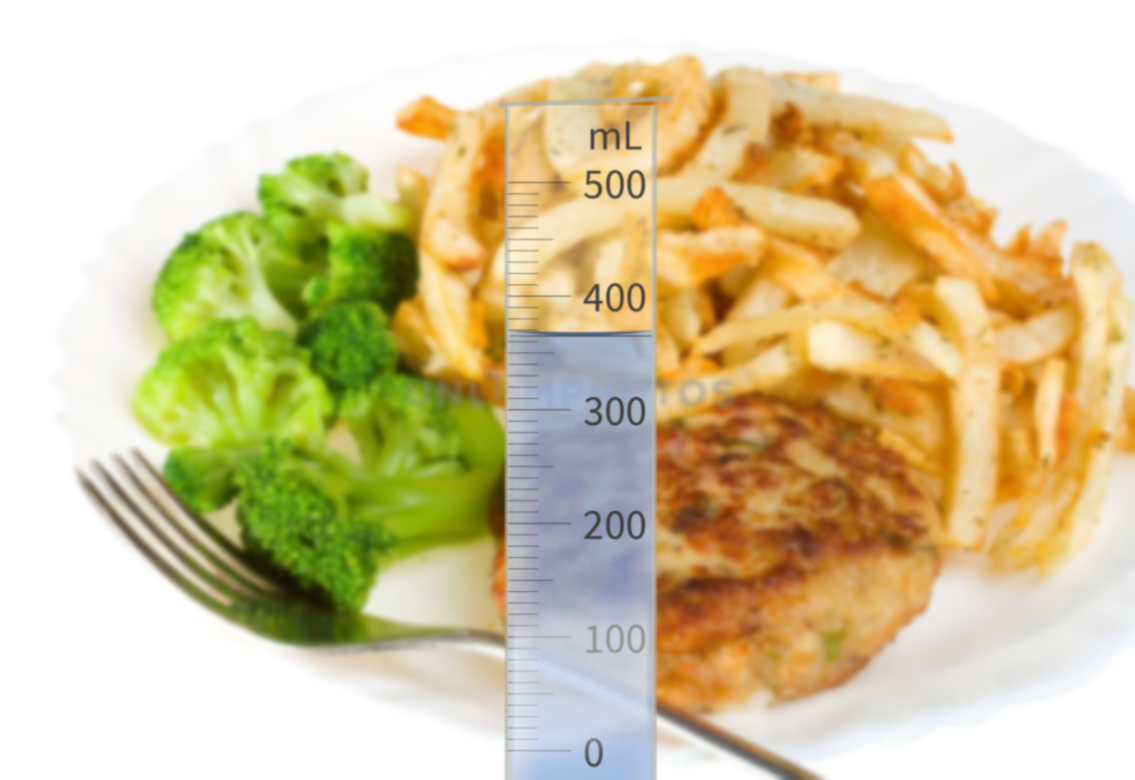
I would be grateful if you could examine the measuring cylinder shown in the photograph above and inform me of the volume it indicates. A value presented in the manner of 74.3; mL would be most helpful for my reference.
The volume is 365; mL
